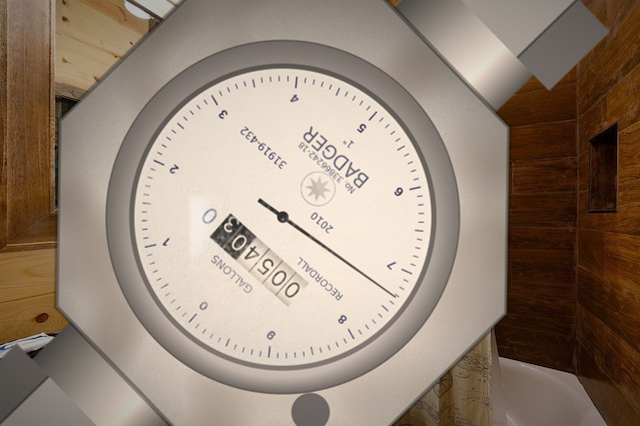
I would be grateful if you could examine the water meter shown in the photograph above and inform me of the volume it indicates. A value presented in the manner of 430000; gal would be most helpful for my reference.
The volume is 54027.3; gal
